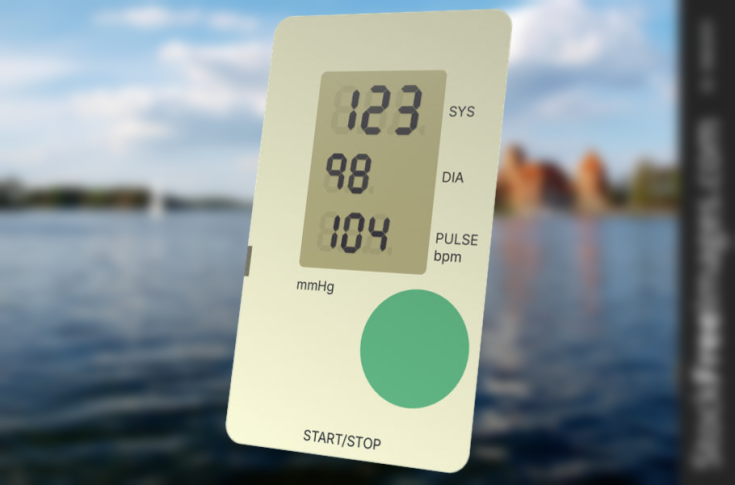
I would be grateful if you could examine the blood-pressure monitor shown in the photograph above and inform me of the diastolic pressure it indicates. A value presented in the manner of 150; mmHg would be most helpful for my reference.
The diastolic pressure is 98; mmHg
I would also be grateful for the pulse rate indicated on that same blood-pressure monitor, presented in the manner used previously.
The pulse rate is 104; bpm
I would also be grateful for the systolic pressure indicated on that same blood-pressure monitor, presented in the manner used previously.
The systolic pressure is 123; mmHg
